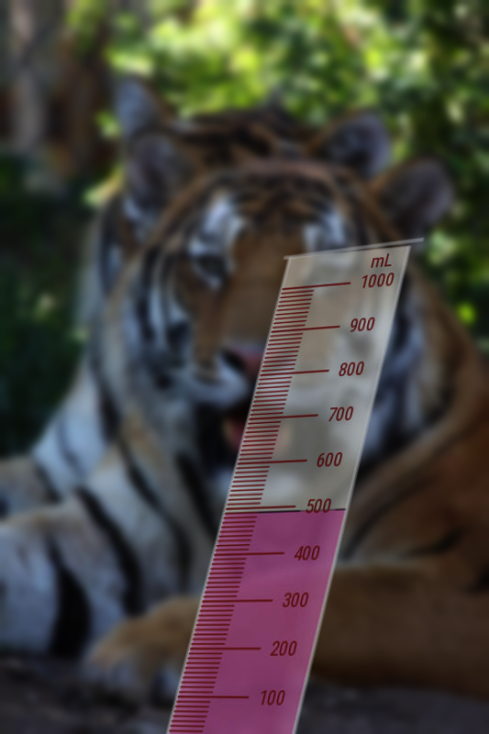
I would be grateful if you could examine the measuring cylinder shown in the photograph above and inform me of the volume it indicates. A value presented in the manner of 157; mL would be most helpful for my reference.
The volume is 490; mL
